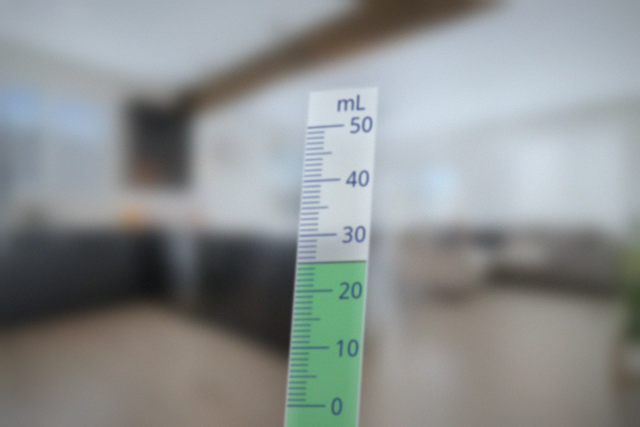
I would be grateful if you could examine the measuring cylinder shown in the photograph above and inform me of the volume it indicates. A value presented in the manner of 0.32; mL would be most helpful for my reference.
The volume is 25; mL
